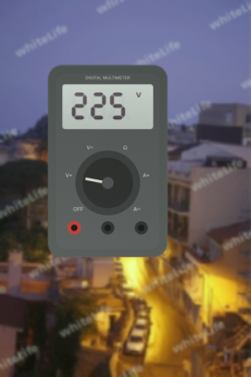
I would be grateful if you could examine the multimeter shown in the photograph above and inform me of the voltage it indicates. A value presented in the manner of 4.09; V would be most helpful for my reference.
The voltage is 225; V
